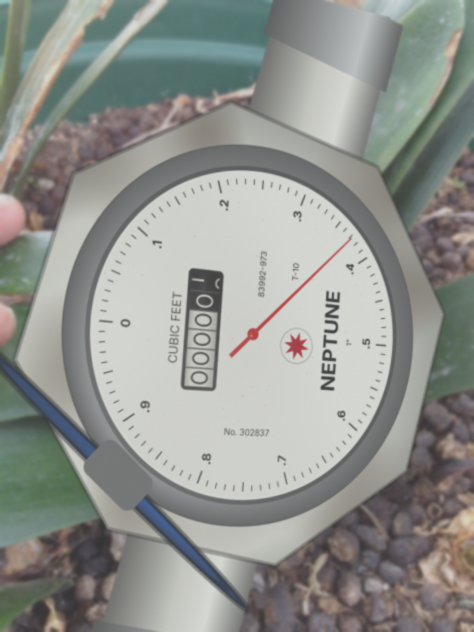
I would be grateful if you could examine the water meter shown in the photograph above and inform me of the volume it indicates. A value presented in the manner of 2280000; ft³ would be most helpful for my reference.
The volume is 1.37; ft³
